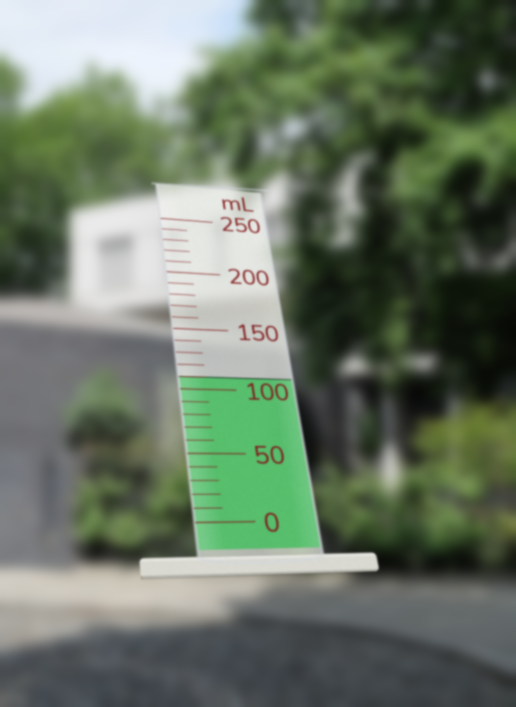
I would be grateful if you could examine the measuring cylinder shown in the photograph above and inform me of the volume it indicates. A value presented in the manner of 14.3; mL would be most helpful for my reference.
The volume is 110; mL
